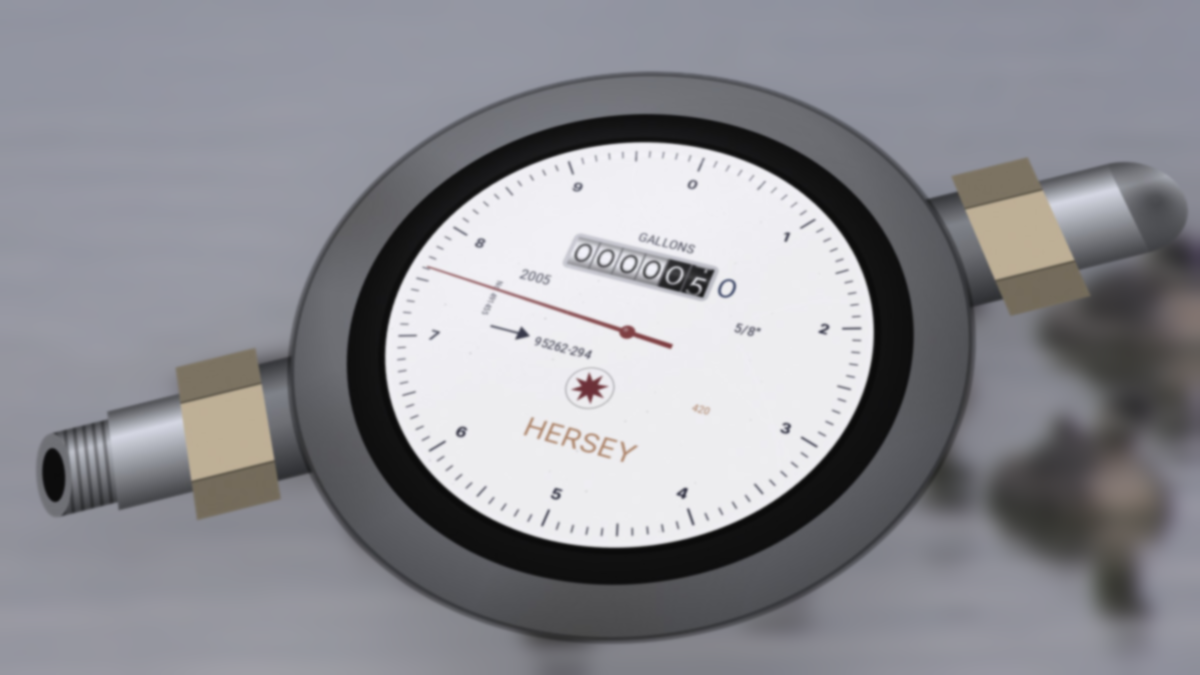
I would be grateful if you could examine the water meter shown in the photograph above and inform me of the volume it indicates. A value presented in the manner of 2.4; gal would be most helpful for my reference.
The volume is 47.6; gal
